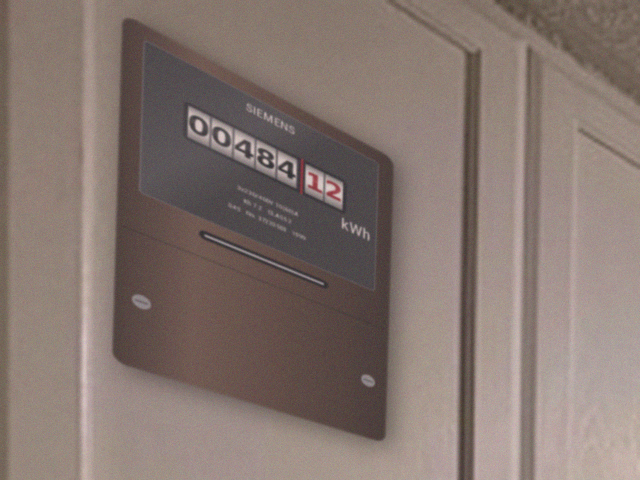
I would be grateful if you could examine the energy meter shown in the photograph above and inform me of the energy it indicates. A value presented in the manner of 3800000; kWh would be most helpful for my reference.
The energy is 484.12; kWh
